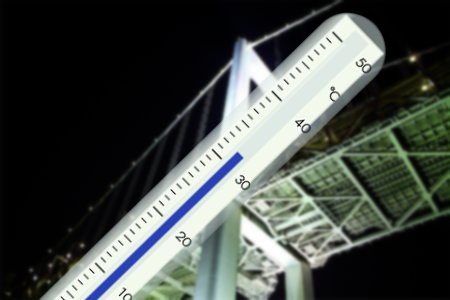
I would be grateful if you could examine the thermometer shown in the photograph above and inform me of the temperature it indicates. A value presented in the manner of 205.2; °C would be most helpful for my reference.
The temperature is 32; °C
